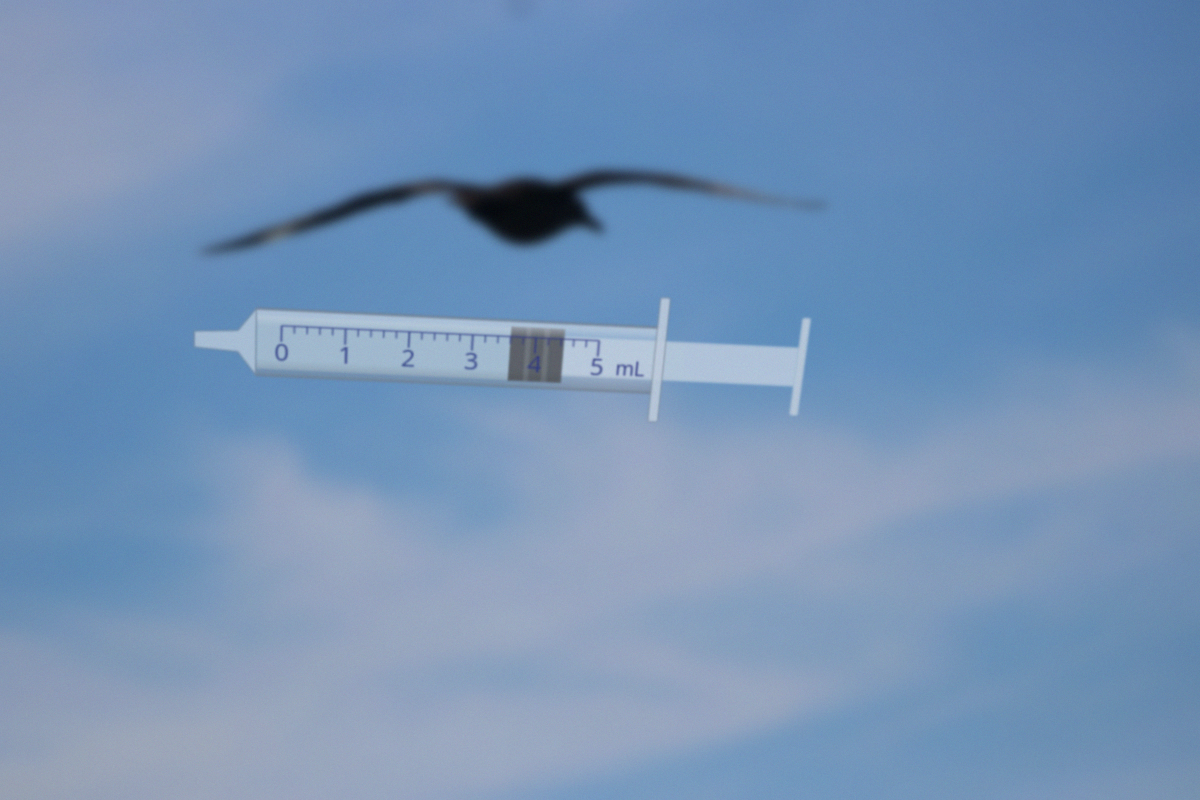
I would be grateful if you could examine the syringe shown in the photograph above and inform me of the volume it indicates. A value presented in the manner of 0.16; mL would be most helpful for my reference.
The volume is 3.6; mL
